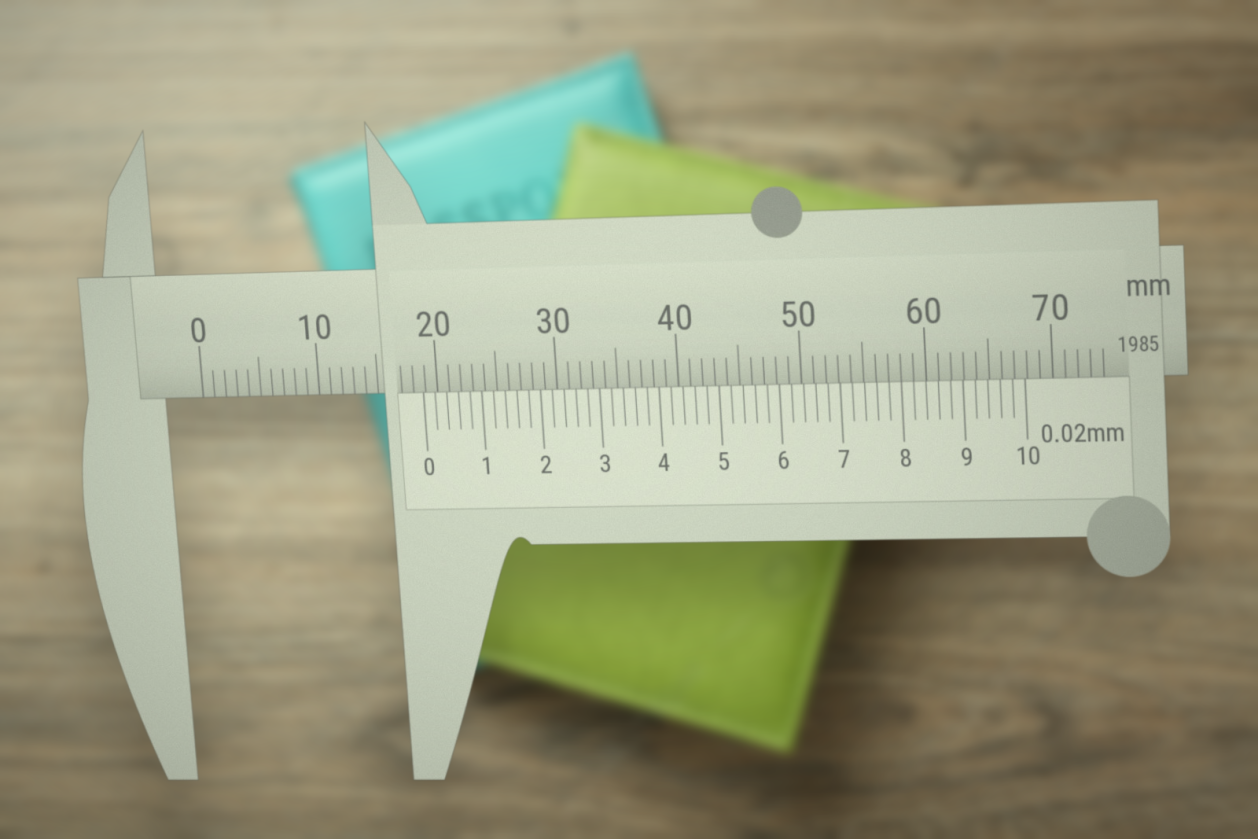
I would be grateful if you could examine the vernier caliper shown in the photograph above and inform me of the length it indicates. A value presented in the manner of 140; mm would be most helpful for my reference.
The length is 18.8; mm
